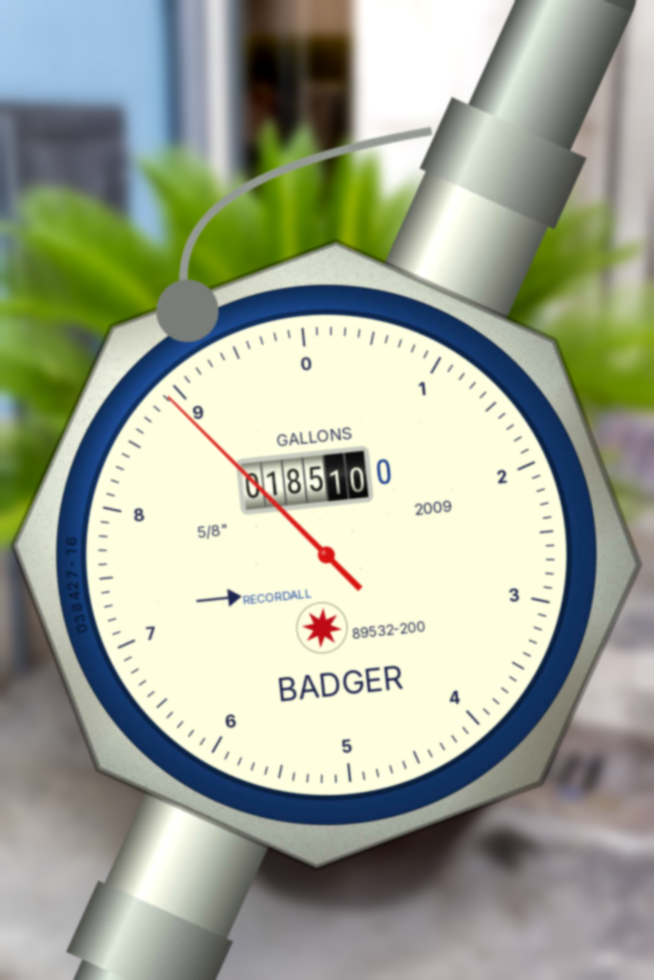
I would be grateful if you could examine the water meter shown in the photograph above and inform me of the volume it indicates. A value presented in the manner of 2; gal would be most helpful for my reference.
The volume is 185098.9; gal
